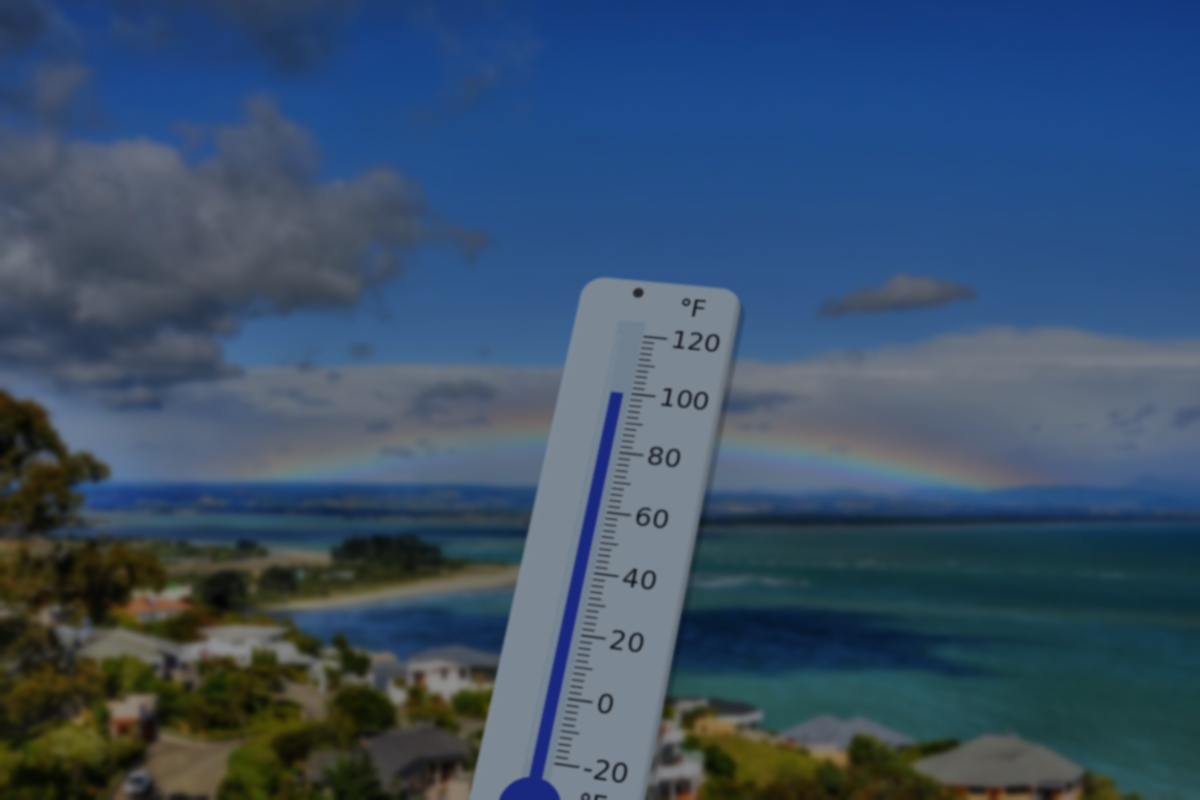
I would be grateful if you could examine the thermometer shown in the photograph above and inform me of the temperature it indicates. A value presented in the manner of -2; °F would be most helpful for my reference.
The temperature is 100; °F
